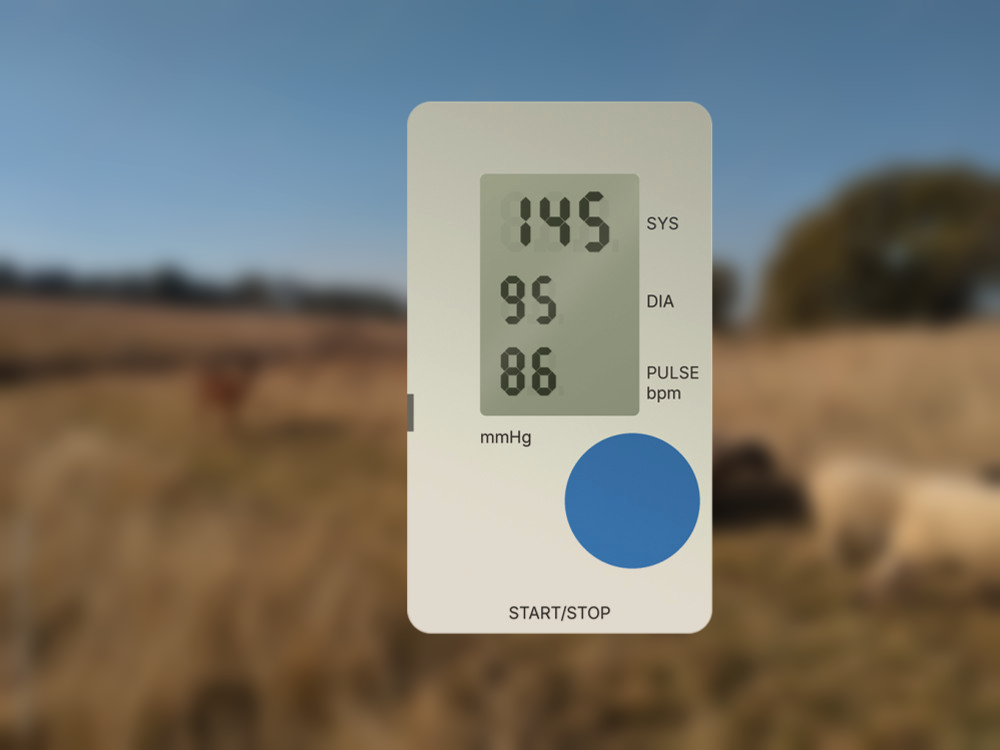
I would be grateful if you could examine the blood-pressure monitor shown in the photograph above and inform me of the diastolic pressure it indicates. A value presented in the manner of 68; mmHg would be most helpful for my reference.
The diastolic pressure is 95; mmHg
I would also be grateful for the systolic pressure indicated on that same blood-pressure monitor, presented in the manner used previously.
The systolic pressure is 145; mmHg
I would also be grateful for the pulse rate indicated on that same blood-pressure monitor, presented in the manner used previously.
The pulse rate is 86; bpm
